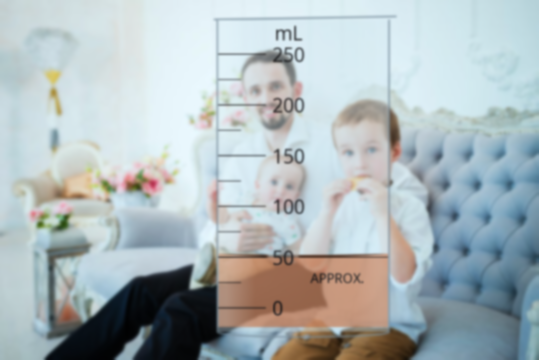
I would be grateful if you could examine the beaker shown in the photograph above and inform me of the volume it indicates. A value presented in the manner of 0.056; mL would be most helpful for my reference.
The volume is 50; mL
